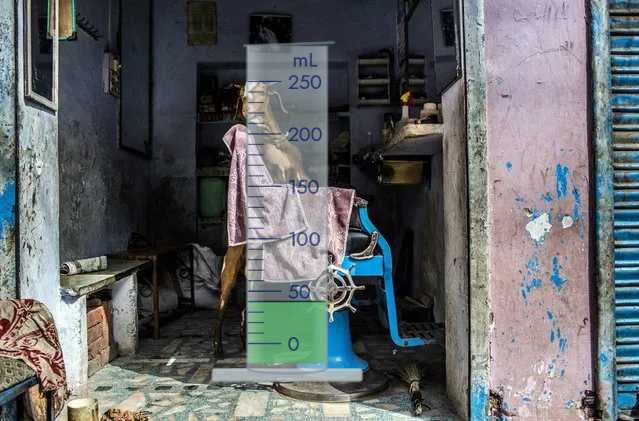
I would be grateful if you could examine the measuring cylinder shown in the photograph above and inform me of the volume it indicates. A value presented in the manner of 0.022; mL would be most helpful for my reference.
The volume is 40; mL
